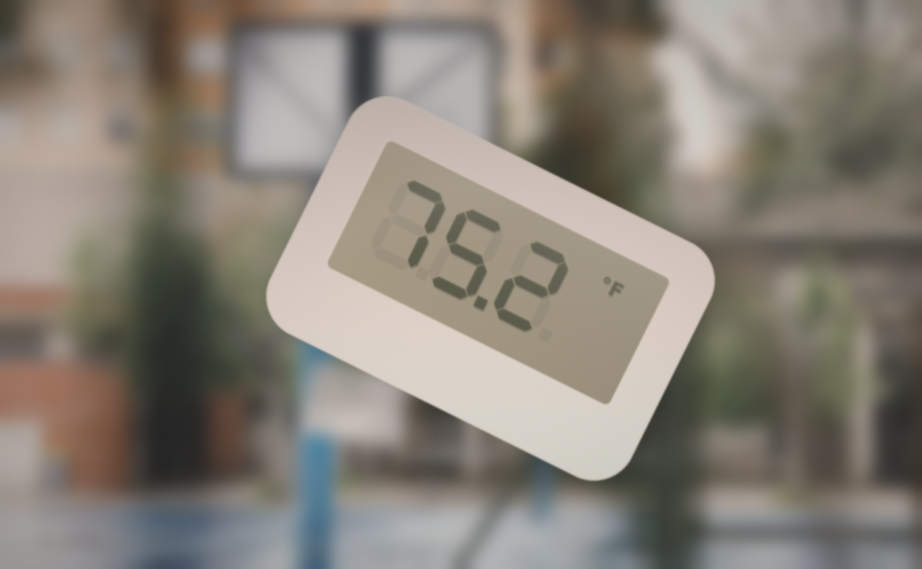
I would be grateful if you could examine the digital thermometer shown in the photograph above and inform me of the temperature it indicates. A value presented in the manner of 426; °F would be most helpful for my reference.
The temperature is 75.2; °F
